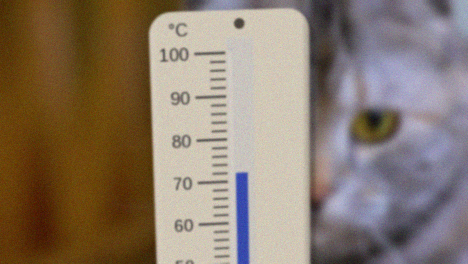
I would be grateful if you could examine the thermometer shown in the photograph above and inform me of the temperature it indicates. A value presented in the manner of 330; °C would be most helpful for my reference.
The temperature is 72; °C
